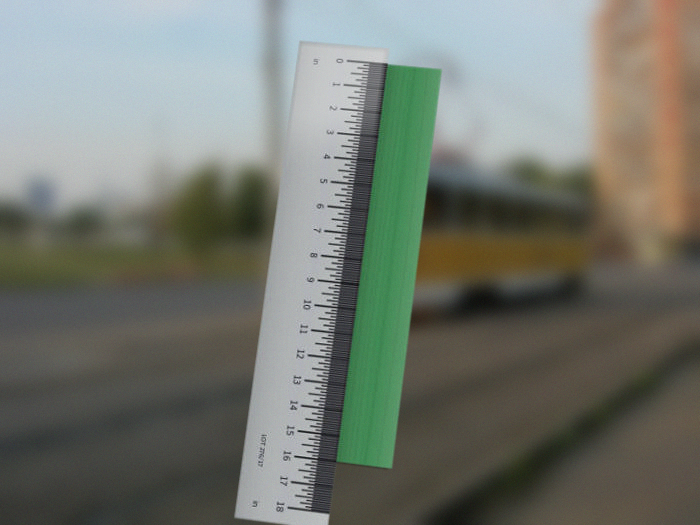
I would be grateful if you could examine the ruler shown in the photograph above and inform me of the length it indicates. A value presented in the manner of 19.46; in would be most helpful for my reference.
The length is 16; in
